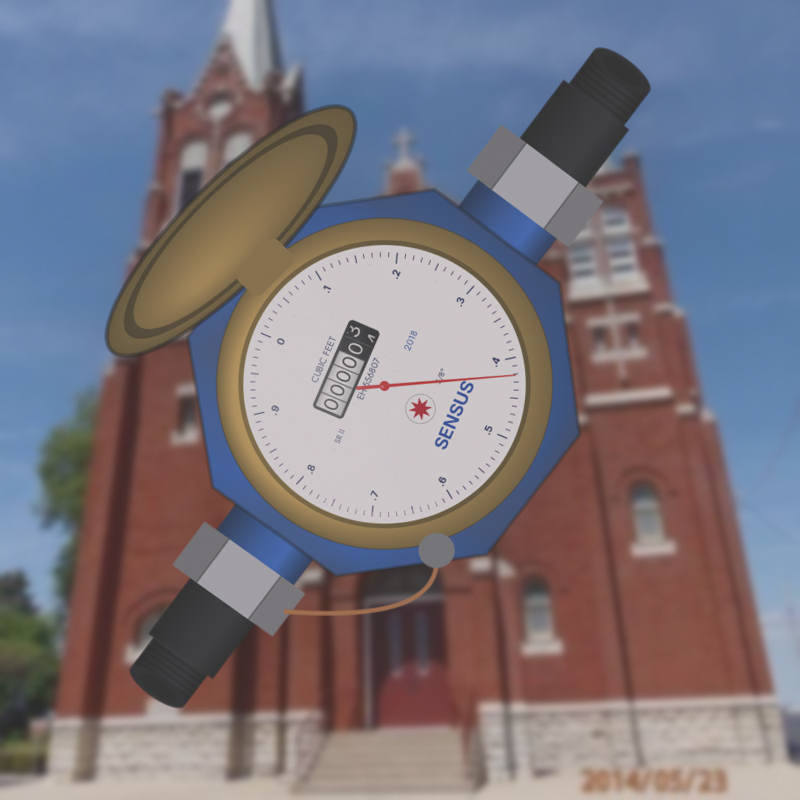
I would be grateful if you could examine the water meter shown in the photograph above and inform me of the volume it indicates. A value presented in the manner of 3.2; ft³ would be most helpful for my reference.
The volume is 3.42; ft³
